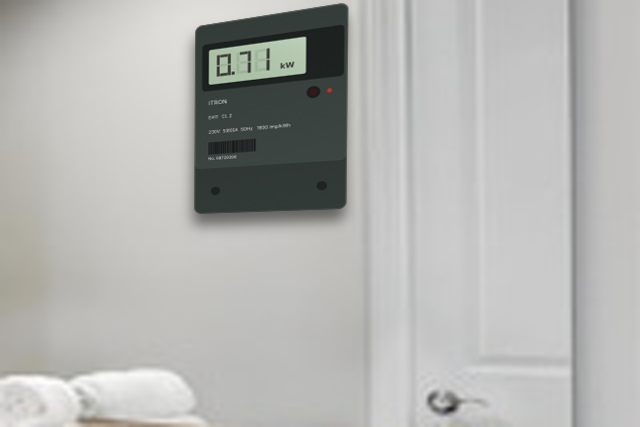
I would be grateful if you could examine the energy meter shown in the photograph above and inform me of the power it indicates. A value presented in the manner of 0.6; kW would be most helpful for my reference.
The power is 0.71; kW
